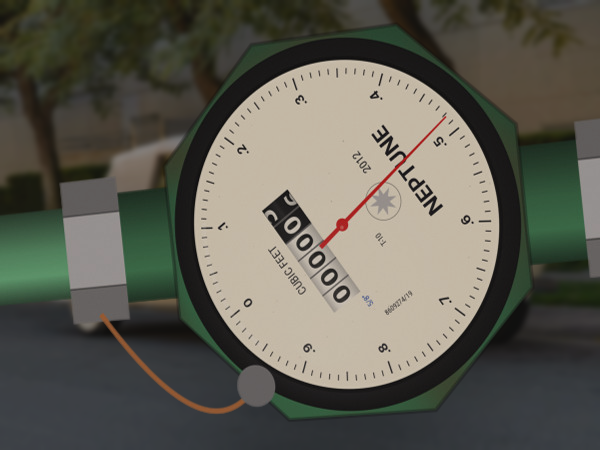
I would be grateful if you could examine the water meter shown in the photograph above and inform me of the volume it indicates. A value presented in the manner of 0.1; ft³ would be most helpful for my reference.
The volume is 5.48; ft³
